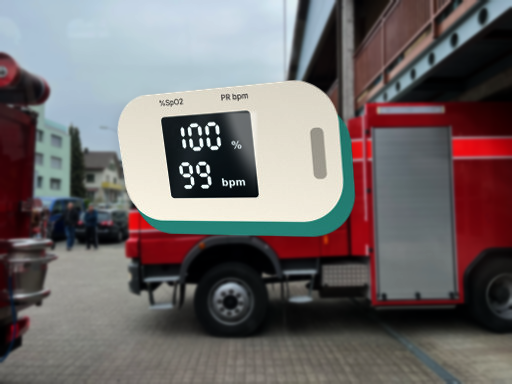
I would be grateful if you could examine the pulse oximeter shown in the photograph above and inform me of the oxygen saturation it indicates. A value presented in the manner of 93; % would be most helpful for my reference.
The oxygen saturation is 100; %
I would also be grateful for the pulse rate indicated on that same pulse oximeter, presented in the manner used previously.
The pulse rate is 99; bpm
